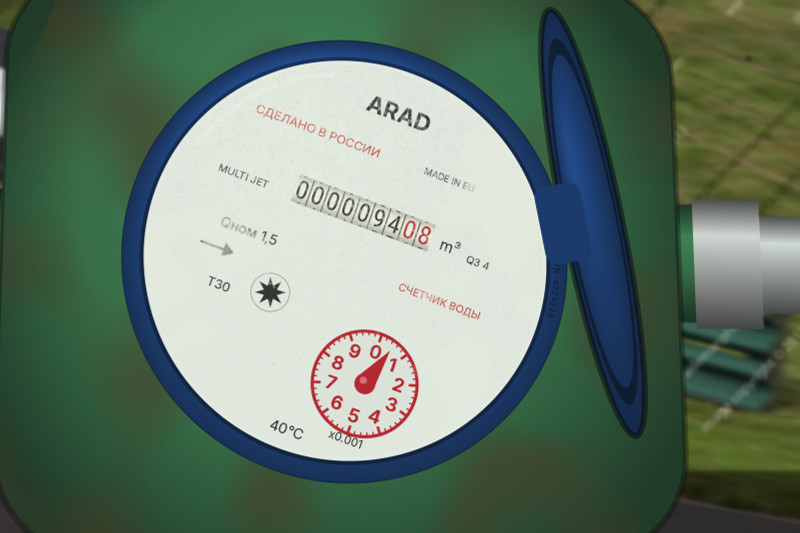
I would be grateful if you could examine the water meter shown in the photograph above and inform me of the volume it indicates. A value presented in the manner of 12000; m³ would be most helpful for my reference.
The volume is 94.080; m³
